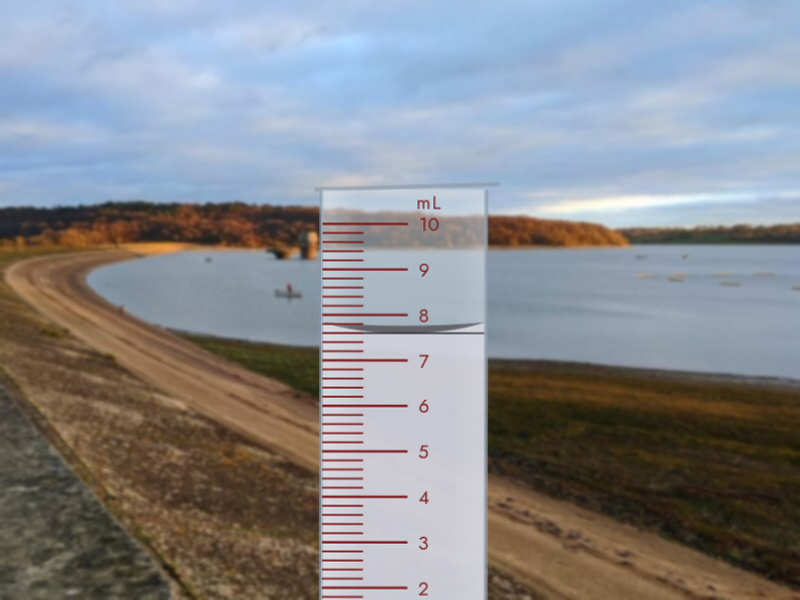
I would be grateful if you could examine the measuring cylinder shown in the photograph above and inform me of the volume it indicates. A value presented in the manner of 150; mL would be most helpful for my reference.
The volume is 7.6; mL
